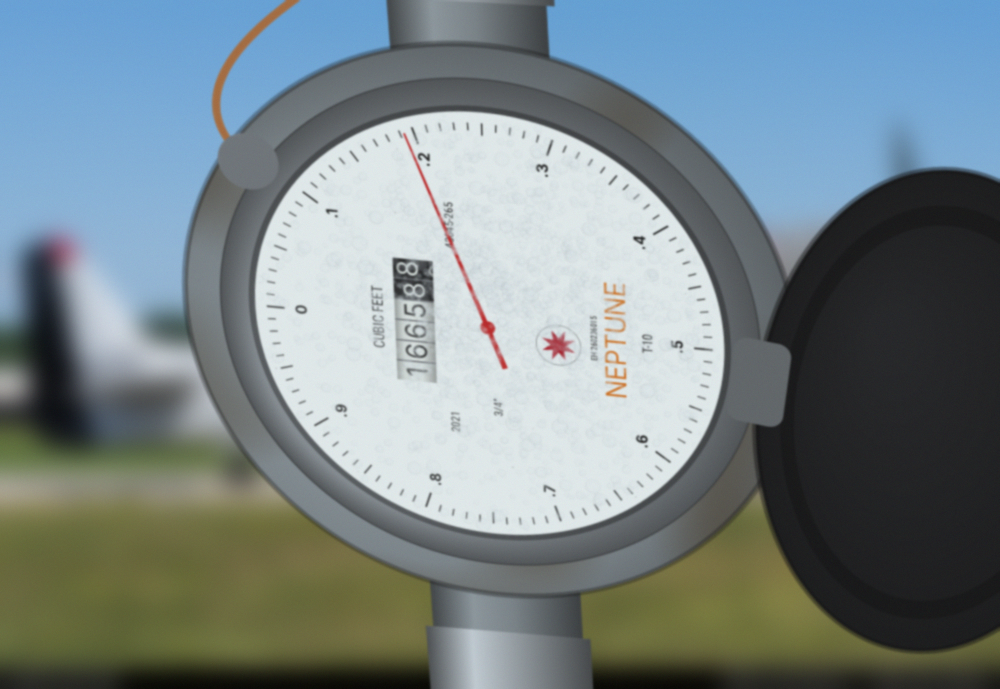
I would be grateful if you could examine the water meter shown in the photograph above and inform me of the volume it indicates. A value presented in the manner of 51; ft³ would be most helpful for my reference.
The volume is 166588.19; ft³
